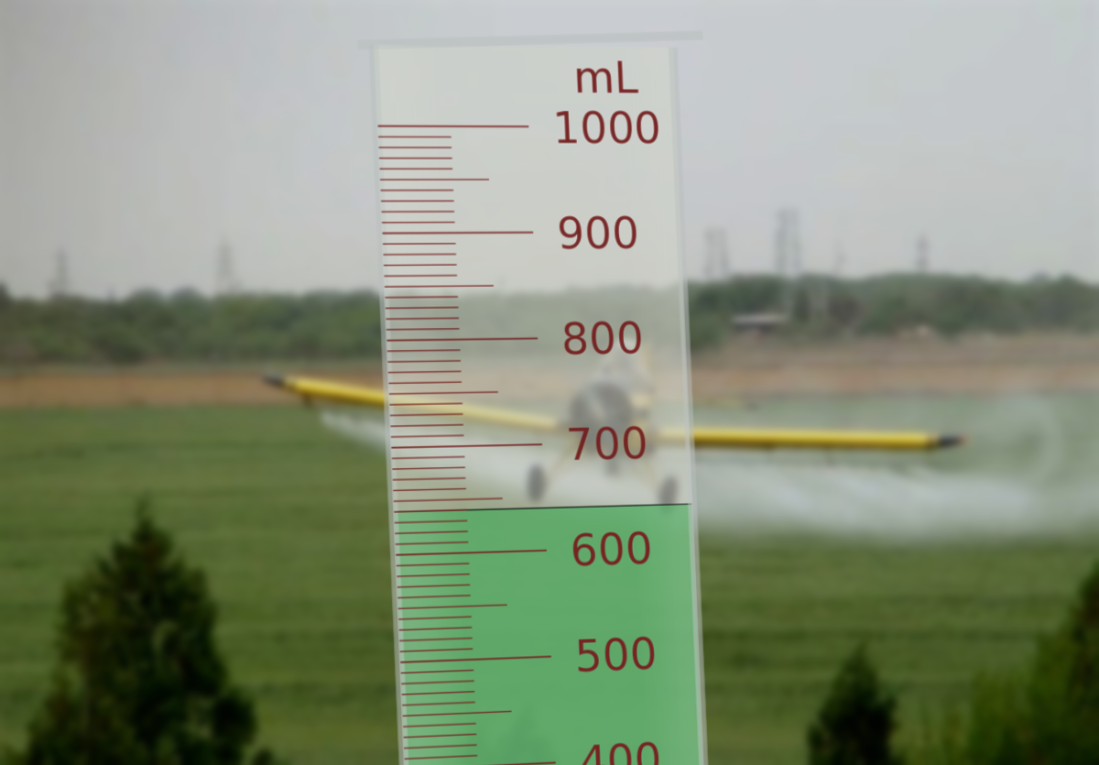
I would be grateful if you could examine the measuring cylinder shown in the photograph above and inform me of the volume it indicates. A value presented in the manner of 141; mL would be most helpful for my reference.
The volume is 640; mL
